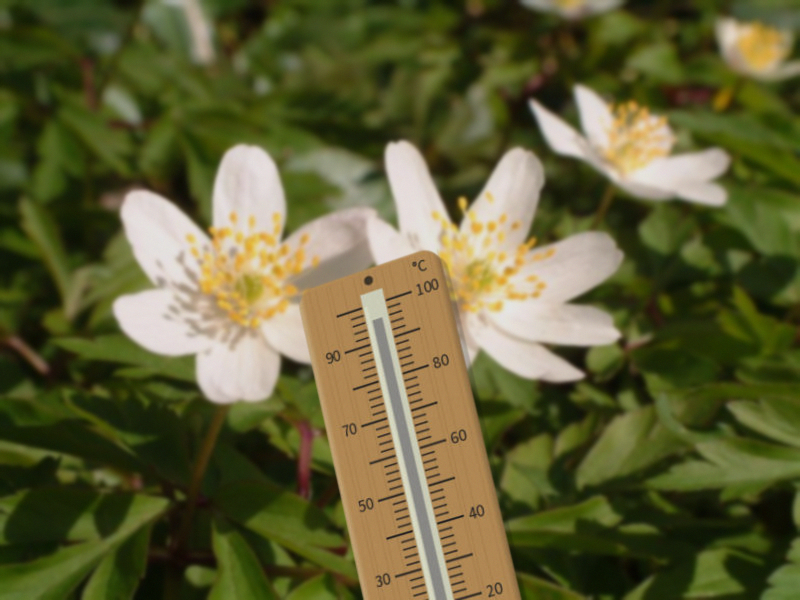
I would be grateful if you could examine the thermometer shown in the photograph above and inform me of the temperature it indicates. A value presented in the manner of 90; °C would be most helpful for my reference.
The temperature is 96; °C
